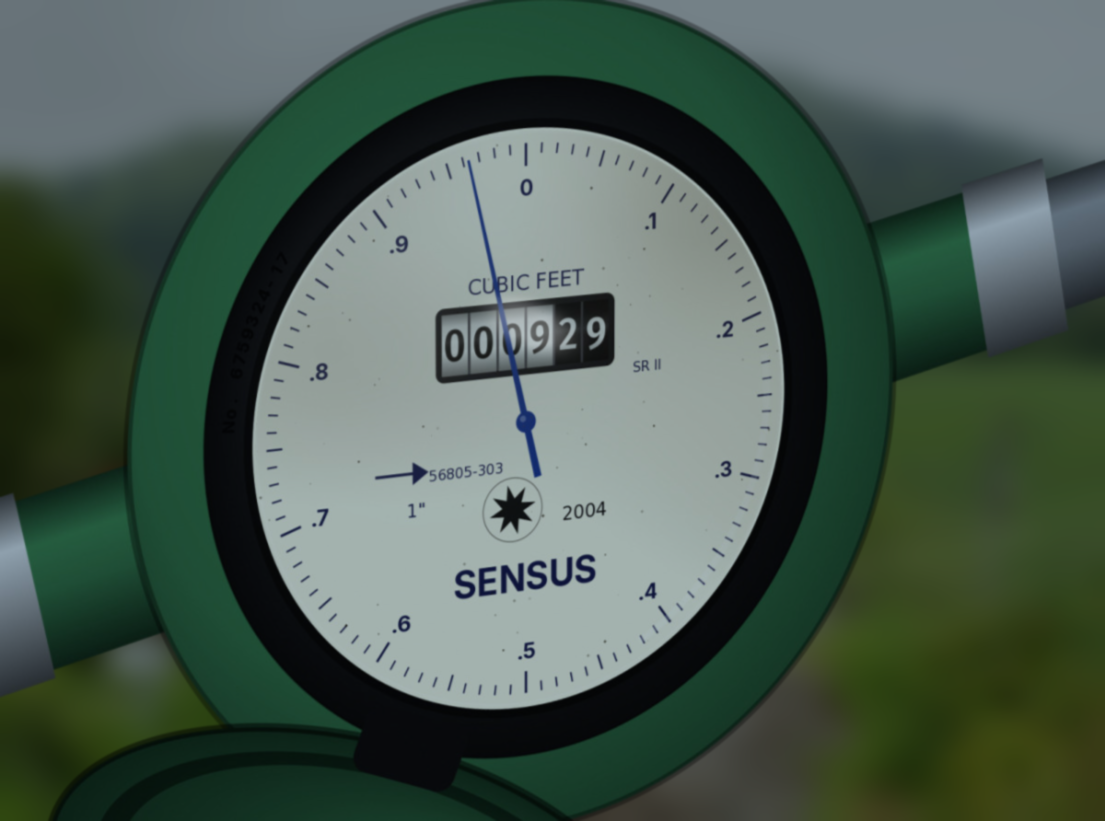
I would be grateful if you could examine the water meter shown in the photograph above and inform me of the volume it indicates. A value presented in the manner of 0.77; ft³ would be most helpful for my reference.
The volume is 928.96; ft³
